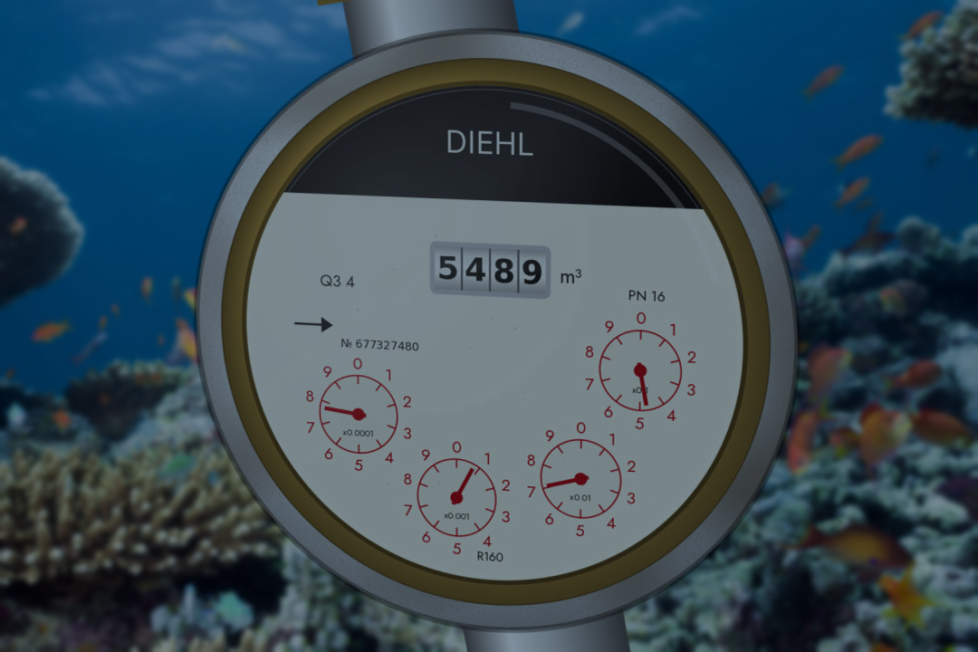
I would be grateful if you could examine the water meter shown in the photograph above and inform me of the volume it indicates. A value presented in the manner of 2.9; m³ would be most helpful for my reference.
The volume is 5489.4707; m³
